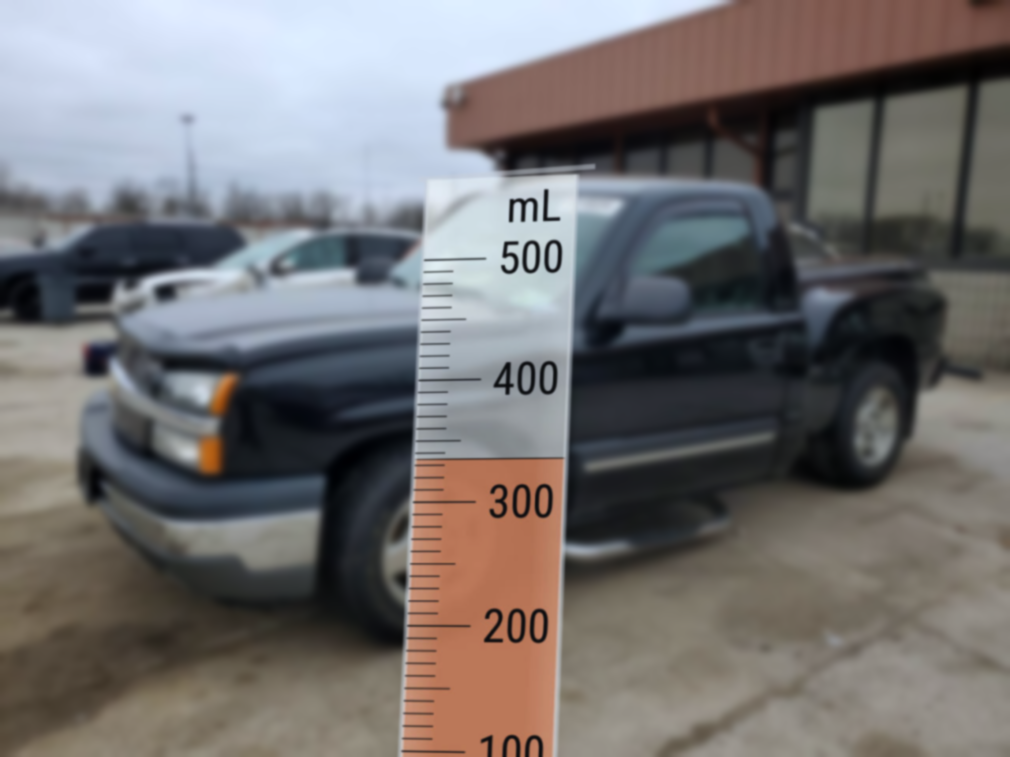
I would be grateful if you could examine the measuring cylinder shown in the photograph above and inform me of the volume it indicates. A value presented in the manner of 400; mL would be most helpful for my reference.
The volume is 335; mL
